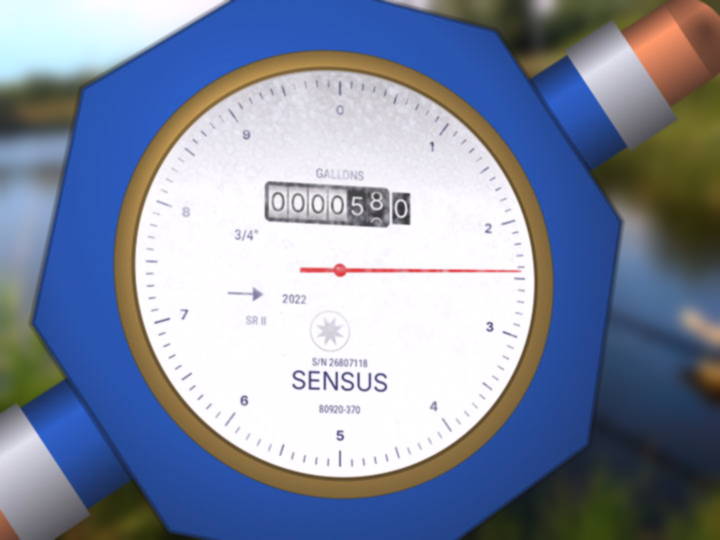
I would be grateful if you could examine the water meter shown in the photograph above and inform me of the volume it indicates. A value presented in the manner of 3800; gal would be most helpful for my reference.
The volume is 582.4; gal
